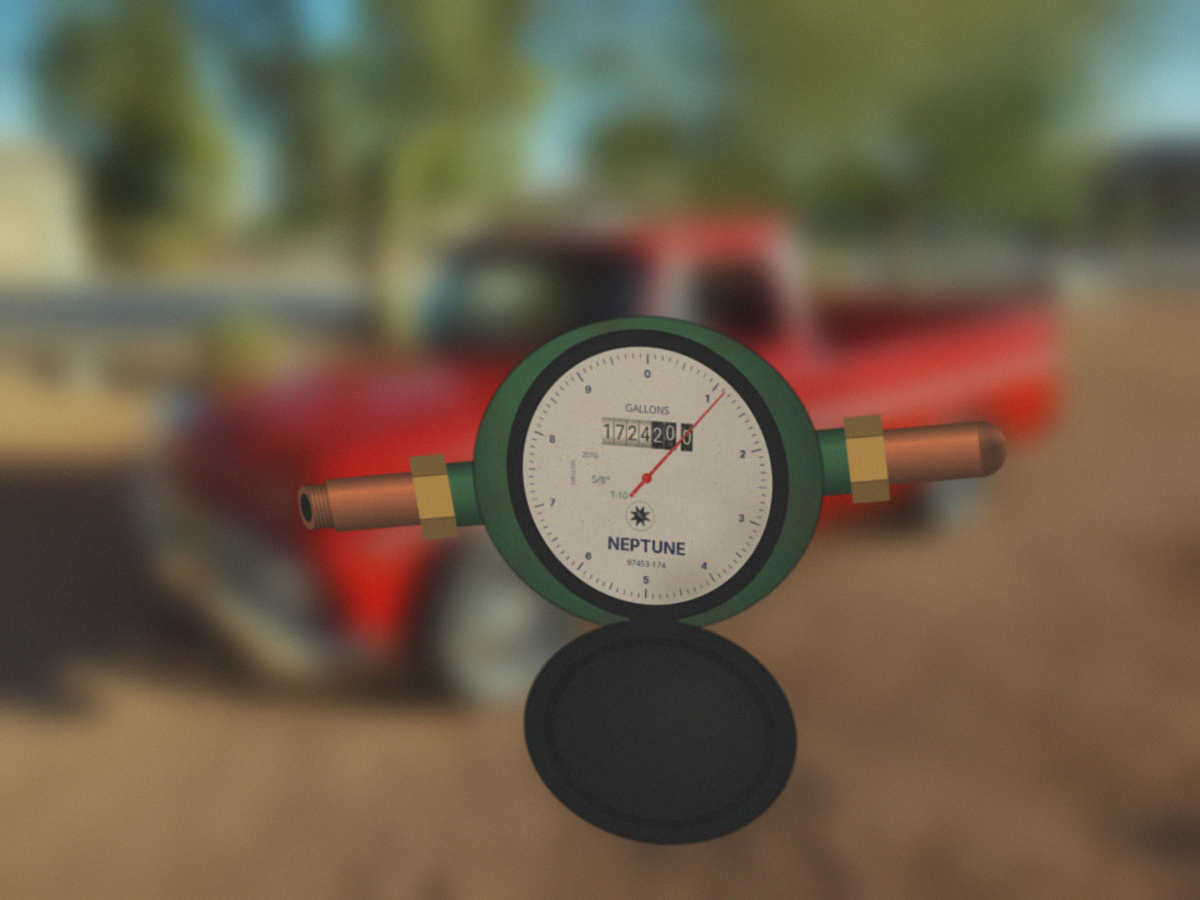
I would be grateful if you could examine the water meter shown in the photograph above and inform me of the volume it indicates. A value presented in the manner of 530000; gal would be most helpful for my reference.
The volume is 1724201.1; gal
